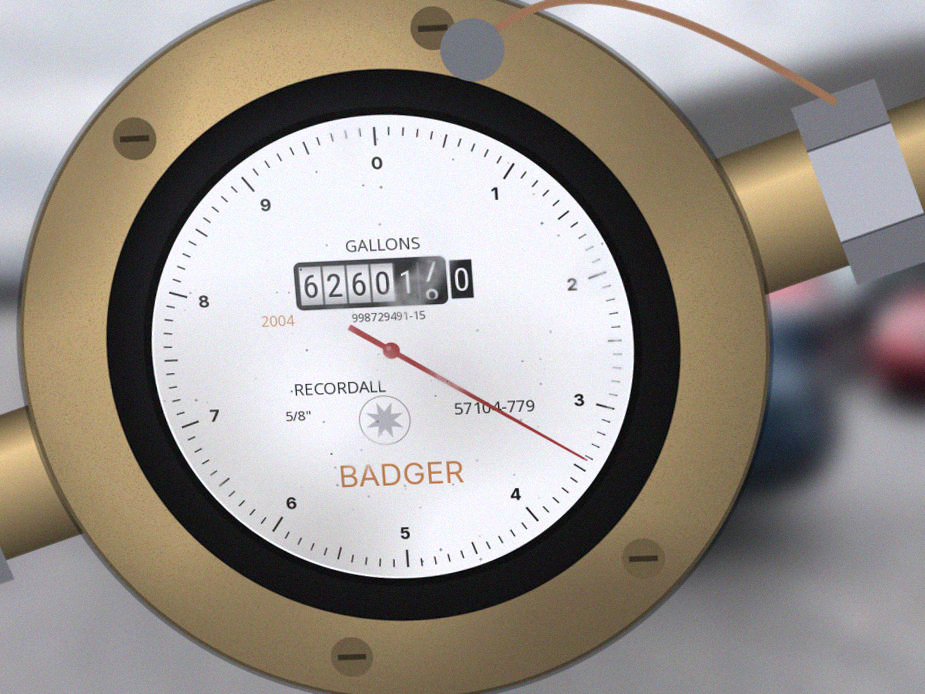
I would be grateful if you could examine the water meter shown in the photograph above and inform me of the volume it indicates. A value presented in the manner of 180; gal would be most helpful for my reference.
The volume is 6260173.4; gal
